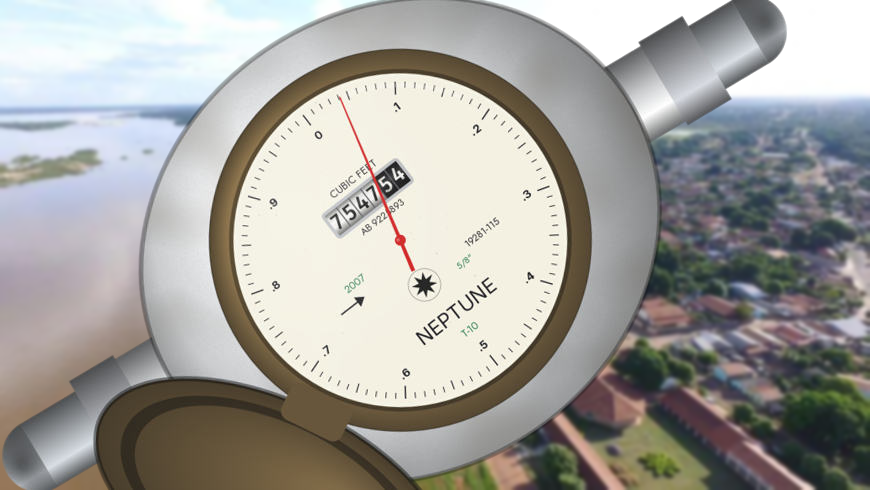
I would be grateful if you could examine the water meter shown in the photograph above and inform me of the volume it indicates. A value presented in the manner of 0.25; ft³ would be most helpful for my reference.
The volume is 754754.04; ft³
